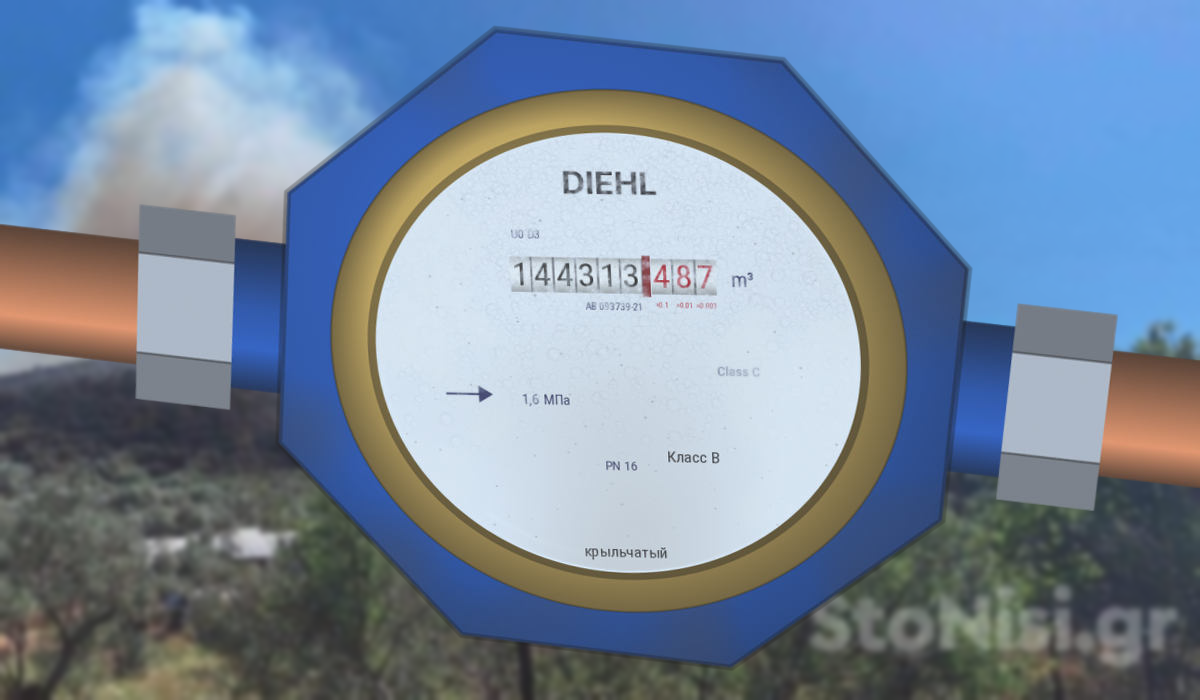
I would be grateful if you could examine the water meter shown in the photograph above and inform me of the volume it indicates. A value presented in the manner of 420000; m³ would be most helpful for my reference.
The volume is 144313.487; m³
